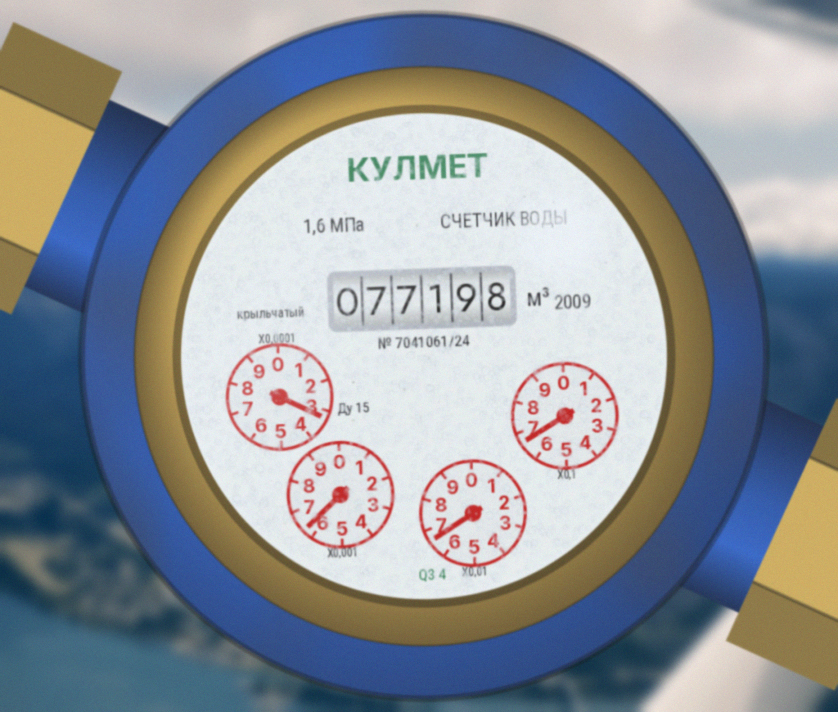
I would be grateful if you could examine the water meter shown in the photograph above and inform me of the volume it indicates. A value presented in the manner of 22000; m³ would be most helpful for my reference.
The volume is 77198.6663; m³
